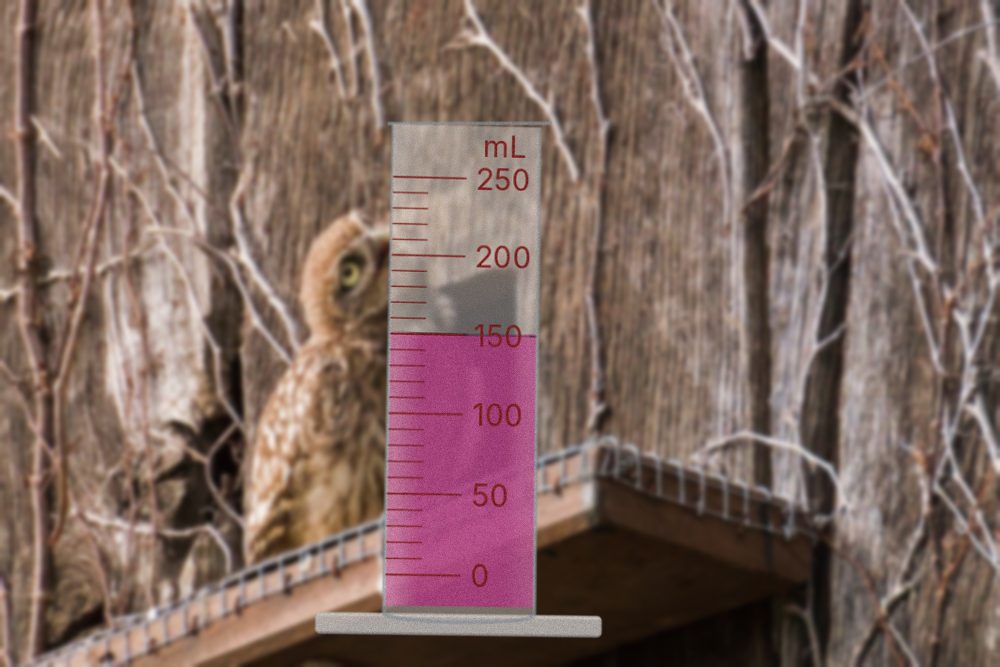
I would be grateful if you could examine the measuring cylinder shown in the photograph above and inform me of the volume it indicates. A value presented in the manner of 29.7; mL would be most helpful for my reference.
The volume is 150; mL
